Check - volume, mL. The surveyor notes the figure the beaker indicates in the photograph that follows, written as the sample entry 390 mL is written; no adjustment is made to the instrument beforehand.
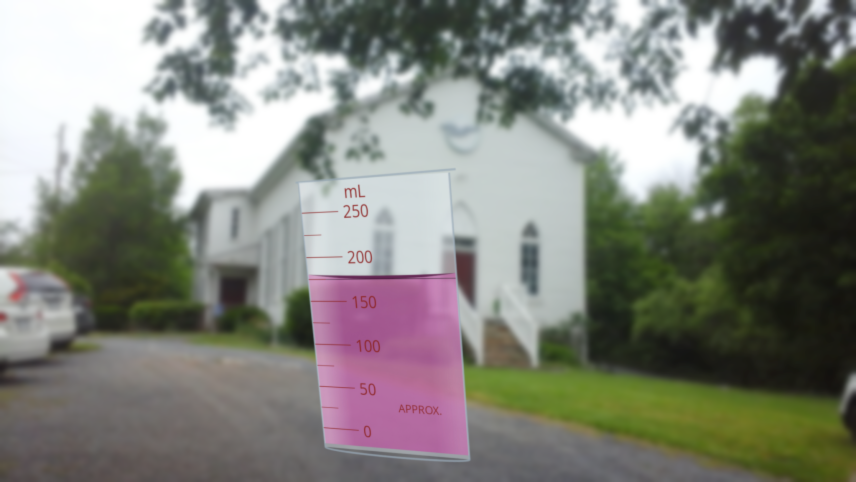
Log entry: 175 mL
